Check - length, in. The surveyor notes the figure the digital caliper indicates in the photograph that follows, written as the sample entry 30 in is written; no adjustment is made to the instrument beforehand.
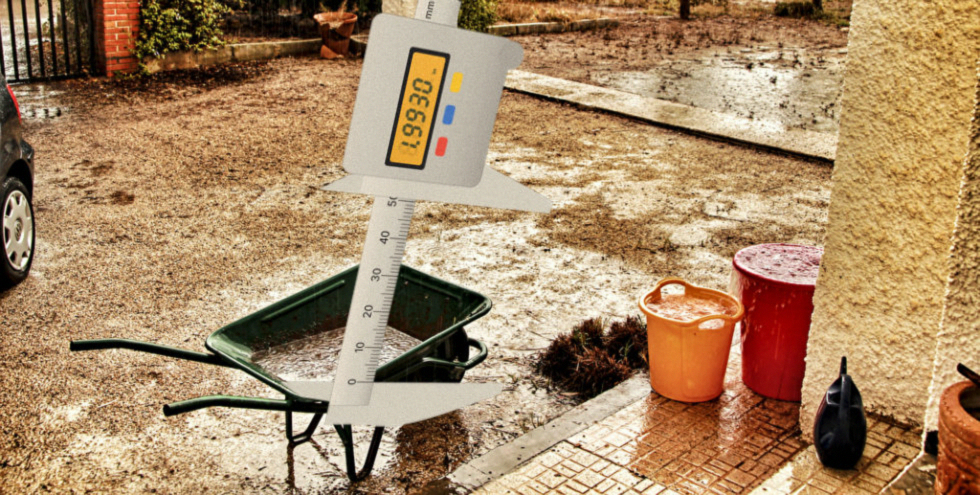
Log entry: 1.9930 in
